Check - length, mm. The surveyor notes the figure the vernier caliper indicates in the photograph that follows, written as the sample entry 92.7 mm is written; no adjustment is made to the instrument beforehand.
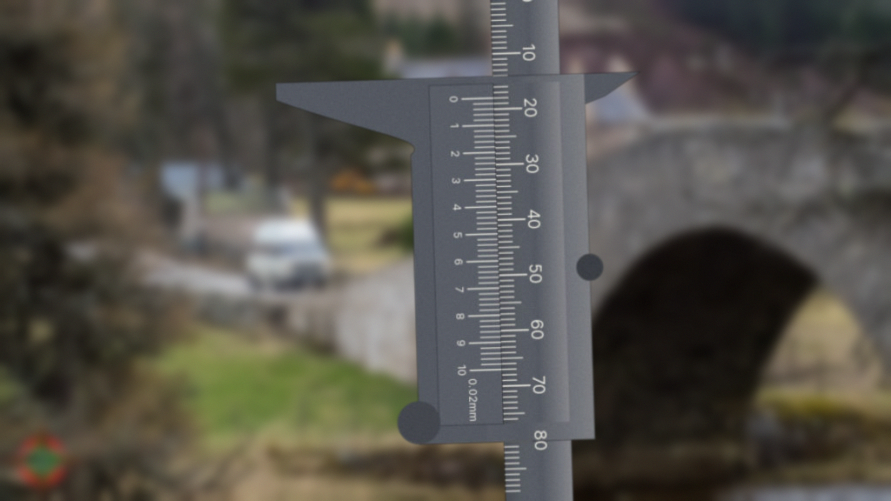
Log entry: 18.0 mm
